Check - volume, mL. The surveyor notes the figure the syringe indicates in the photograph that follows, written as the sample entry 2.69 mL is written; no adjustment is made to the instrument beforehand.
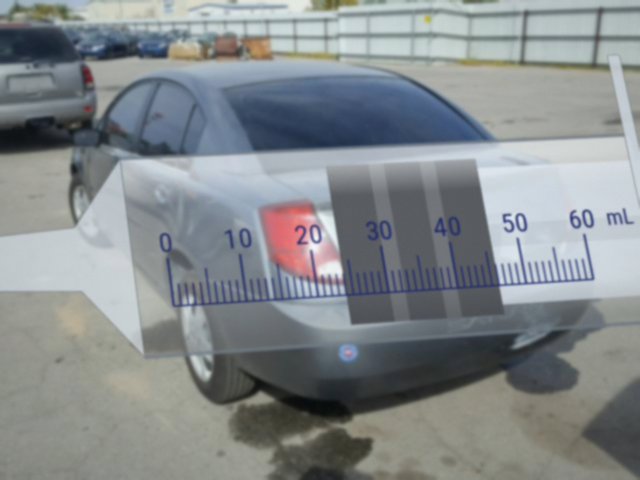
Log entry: 24 mL
